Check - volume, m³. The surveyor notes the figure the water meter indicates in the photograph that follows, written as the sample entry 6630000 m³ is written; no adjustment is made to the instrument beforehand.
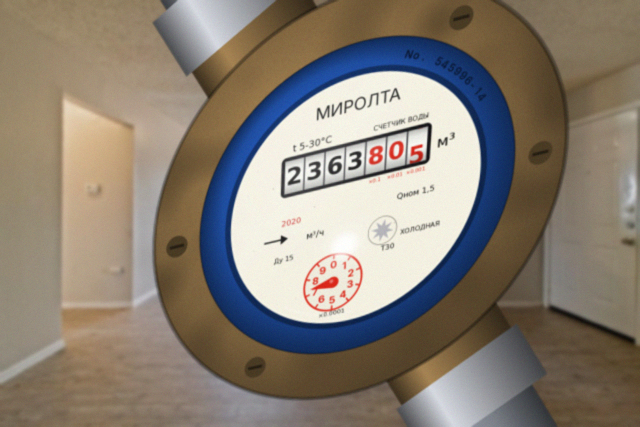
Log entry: 2363.8047 m³
